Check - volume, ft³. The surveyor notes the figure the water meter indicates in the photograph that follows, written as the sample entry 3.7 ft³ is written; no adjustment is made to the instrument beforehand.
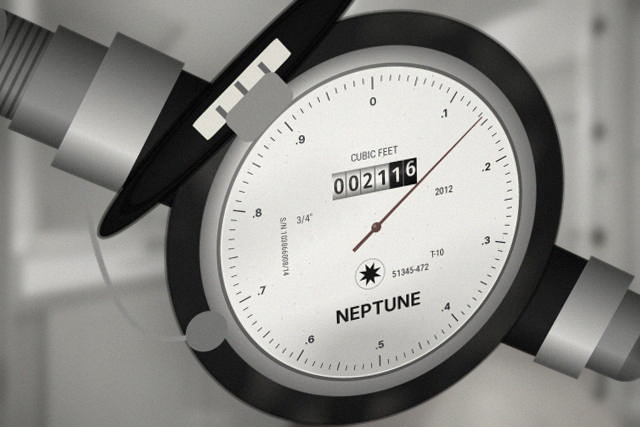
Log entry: 2116.14 ft³
